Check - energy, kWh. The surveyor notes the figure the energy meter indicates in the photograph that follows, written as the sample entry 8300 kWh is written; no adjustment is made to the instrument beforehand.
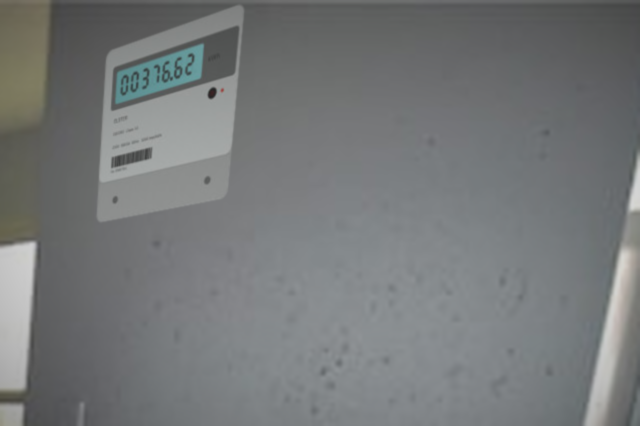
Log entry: 376.62 kWh
